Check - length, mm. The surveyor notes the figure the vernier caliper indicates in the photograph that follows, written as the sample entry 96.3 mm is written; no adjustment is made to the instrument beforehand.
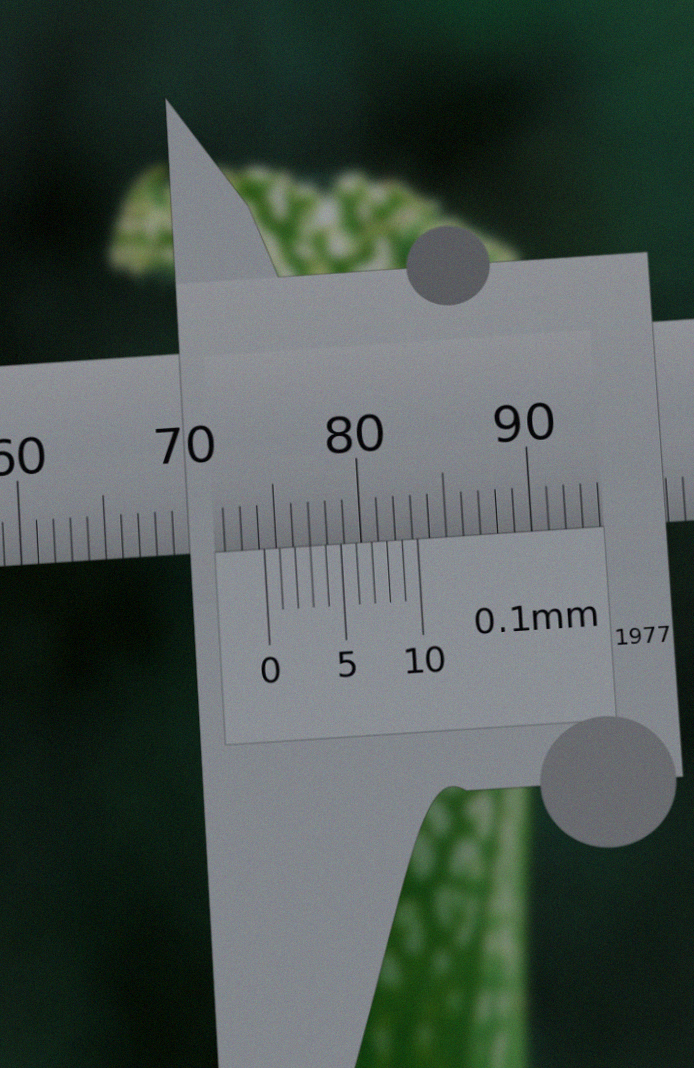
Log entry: 74.3 mm
